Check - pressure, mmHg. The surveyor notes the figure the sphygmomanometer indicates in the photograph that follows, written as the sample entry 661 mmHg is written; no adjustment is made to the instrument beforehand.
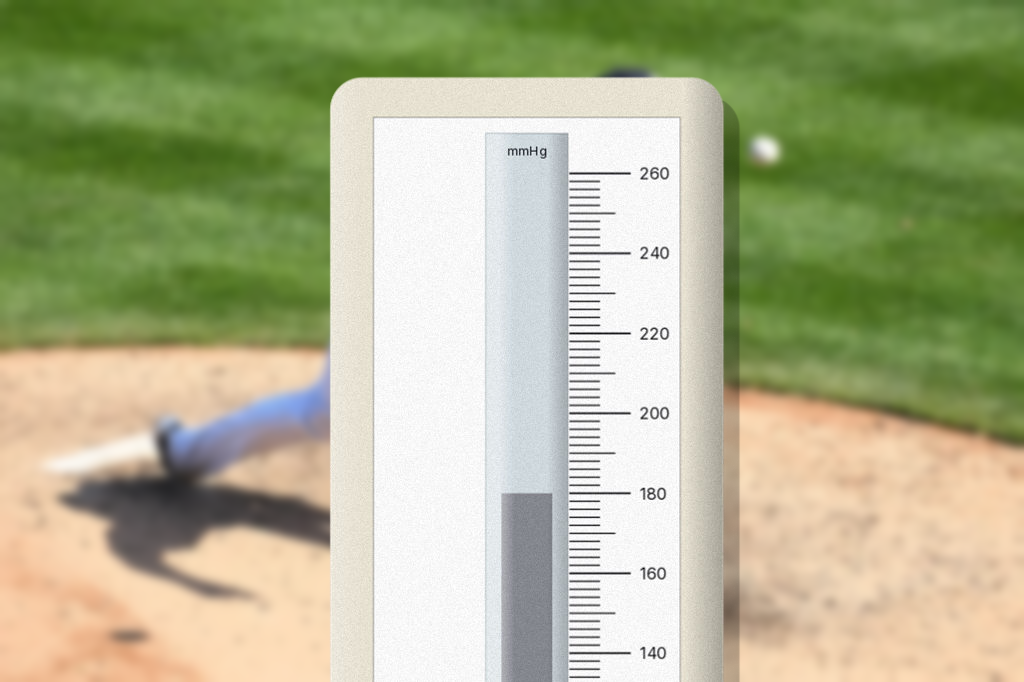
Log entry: 180 mmHg
